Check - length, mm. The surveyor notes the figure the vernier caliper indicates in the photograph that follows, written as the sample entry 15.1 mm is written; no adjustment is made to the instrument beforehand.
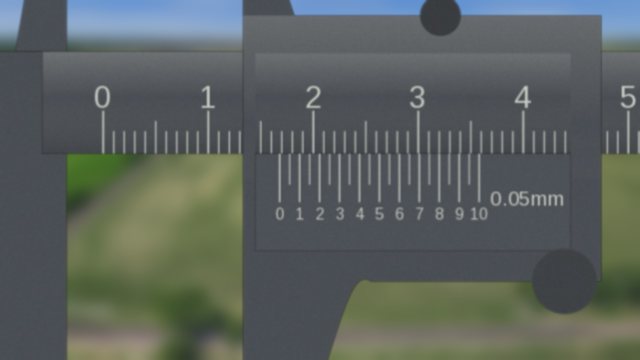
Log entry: 16.8 mm
